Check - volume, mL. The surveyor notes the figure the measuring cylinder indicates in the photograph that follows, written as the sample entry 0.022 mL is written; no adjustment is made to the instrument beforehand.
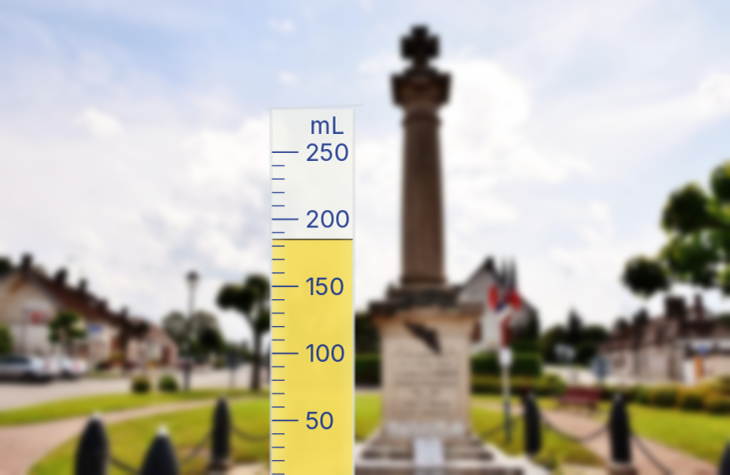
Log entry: 185 mL
